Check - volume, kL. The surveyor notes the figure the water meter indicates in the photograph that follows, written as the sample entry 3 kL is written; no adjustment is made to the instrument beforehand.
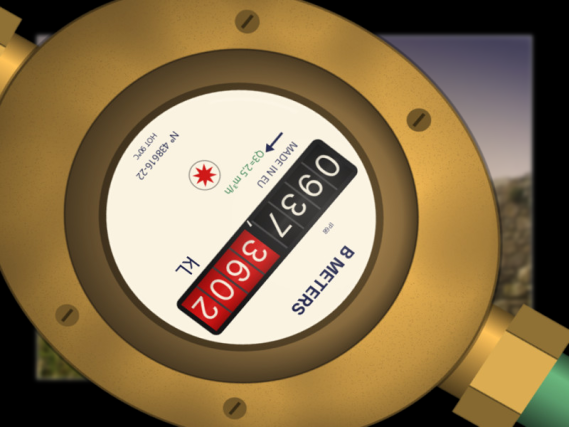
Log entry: 937.3602 kL
